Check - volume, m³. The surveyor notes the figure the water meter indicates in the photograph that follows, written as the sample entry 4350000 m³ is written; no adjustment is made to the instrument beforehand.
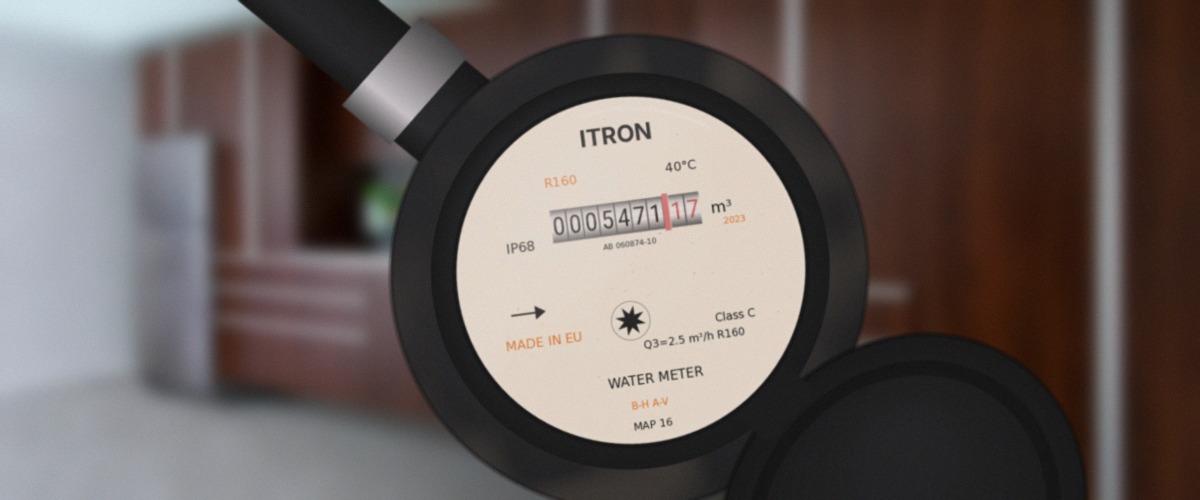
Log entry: 5471.17 m³
